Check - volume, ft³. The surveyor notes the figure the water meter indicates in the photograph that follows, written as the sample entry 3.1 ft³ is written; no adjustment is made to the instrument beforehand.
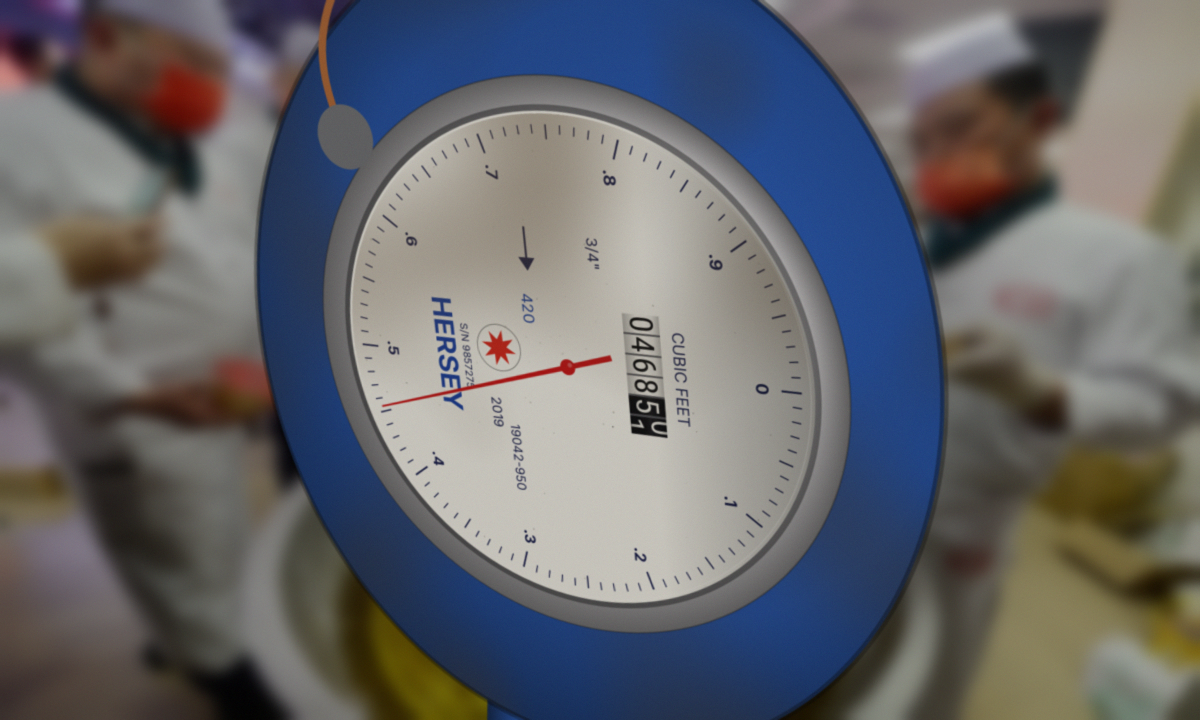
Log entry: 46850.45 ft³
